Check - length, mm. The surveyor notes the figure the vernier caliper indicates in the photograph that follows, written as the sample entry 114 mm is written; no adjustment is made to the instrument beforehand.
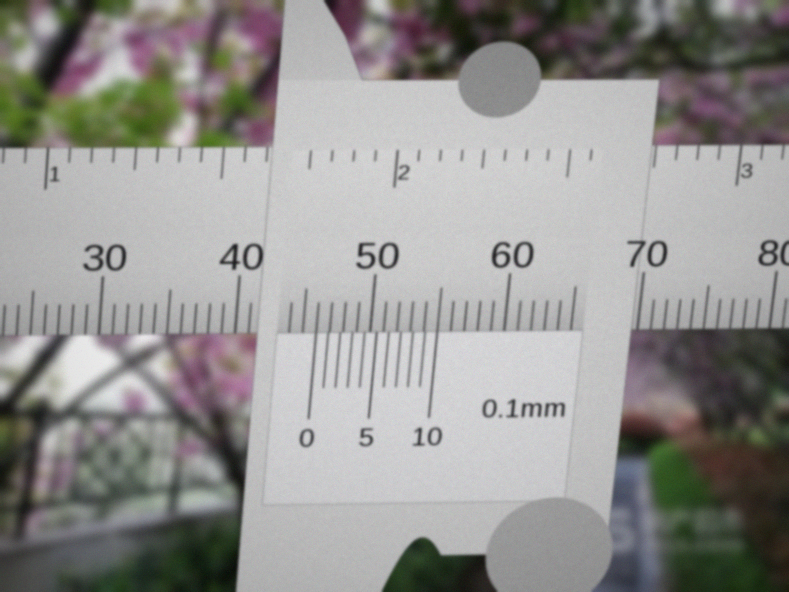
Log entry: 46.0 mm
